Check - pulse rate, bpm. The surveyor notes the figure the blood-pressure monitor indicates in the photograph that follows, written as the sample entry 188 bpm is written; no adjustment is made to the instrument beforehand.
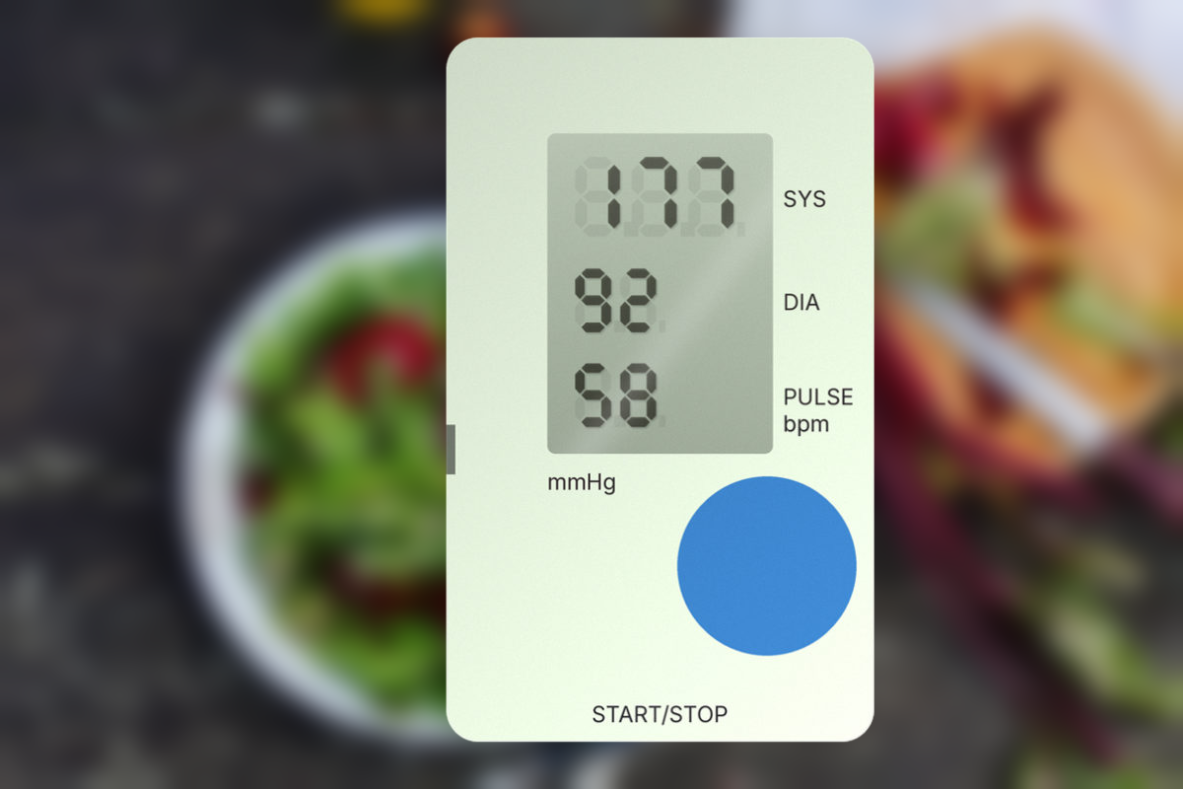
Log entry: 58 bpm
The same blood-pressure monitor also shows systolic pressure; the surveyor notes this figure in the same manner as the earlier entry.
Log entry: 177 mmHg
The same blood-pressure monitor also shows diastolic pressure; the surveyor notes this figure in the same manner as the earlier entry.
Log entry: 92 mmHg
